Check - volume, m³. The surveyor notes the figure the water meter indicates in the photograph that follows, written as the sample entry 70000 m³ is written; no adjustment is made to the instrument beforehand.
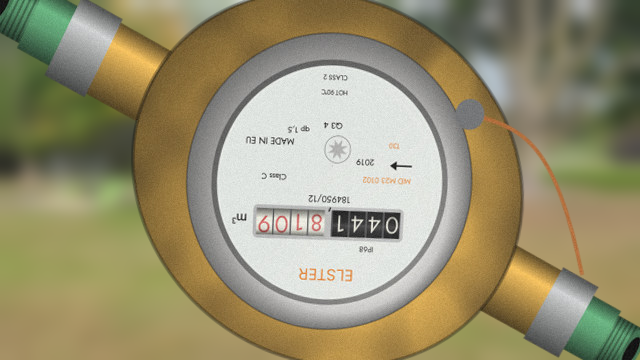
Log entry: 441.8109 m³
